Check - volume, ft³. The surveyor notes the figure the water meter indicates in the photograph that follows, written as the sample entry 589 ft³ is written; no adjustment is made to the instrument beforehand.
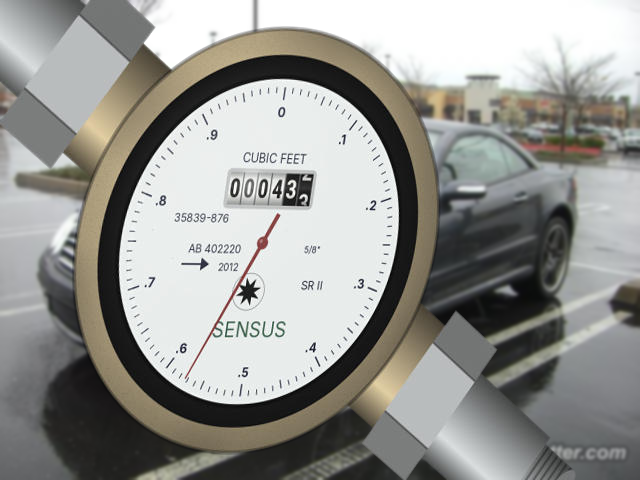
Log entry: 432.57 ft³
